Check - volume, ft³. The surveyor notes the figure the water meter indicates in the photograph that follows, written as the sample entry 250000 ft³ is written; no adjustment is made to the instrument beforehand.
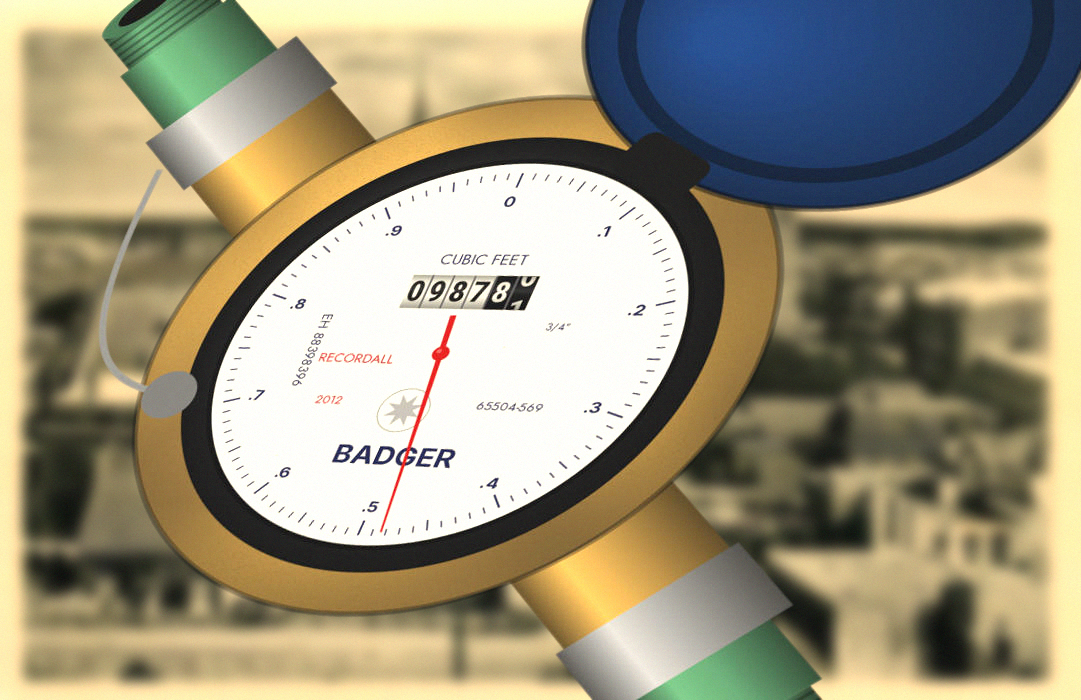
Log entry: 98780.48 ft³
